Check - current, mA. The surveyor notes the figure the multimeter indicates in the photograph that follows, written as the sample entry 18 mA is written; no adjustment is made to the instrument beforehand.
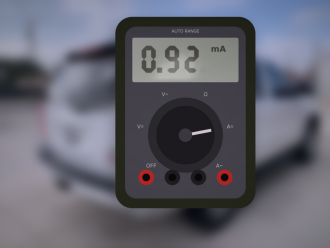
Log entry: 0.92 mA
